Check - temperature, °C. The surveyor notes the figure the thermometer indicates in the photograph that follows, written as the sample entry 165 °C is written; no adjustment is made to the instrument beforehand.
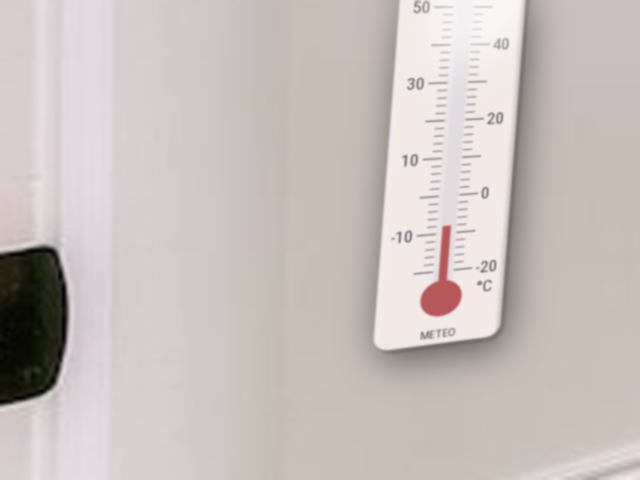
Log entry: -8 °C
